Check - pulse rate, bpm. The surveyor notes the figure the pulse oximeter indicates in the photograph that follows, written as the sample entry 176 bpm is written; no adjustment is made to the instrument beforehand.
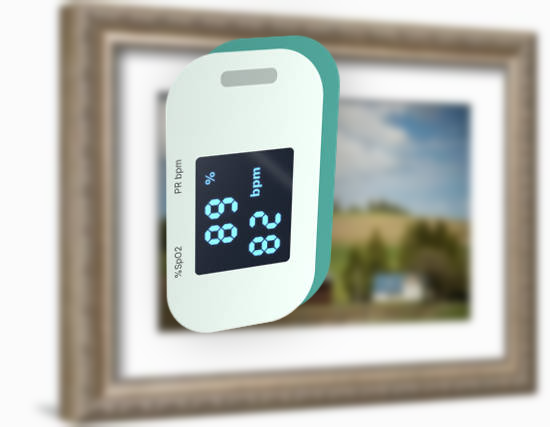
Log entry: 82 bpm
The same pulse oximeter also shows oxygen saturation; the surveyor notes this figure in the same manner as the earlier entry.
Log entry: 89 %
